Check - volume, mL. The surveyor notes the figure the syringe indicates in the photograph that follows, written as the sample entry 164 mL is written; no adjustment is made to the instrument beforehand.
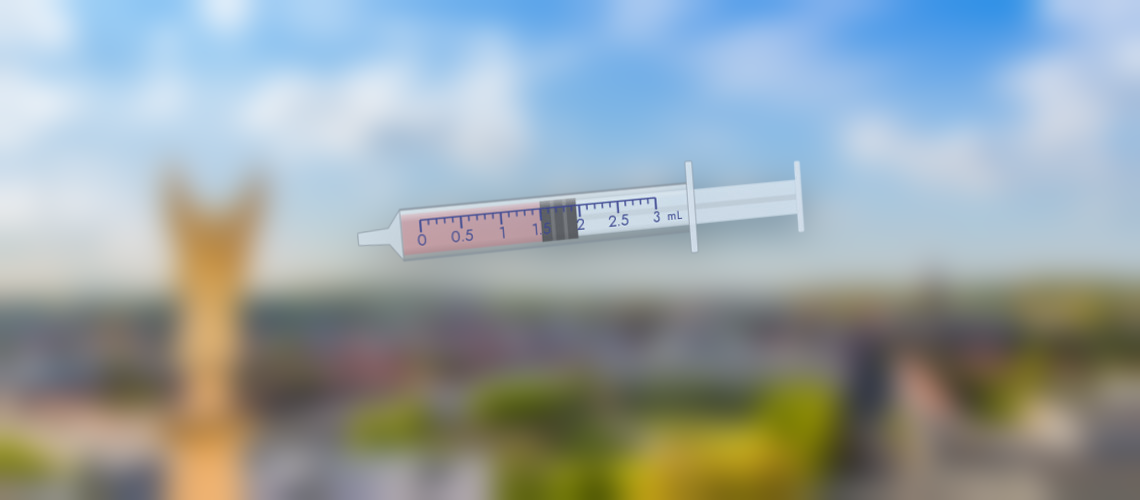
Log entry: 1.5 mL
